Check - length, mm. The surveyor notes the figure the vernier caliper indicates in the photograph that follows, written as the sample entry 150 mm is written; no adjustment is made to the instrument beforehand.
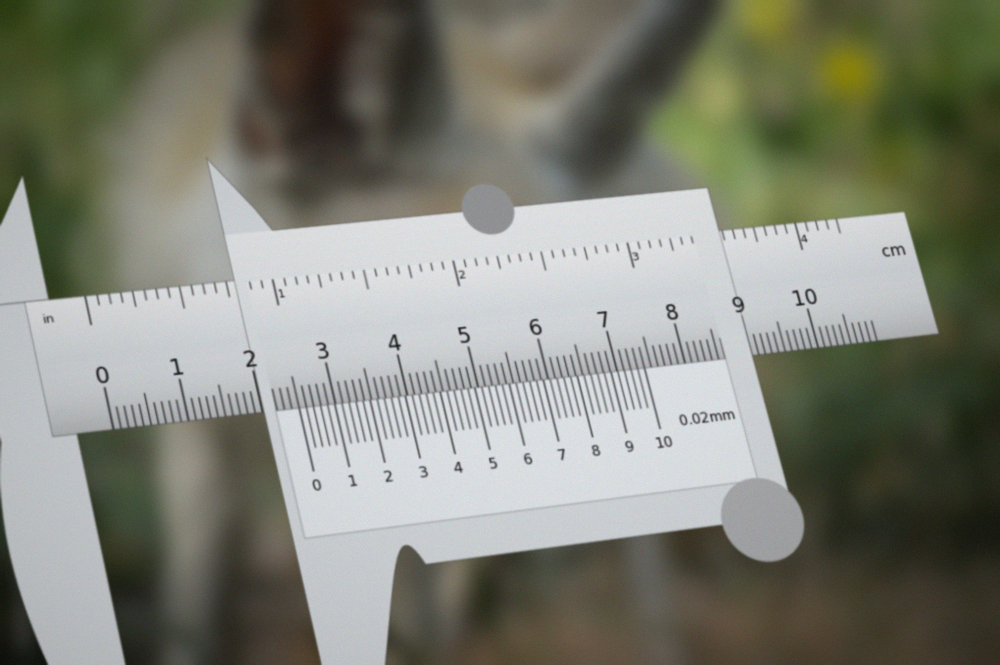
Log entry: 25.0 mm
